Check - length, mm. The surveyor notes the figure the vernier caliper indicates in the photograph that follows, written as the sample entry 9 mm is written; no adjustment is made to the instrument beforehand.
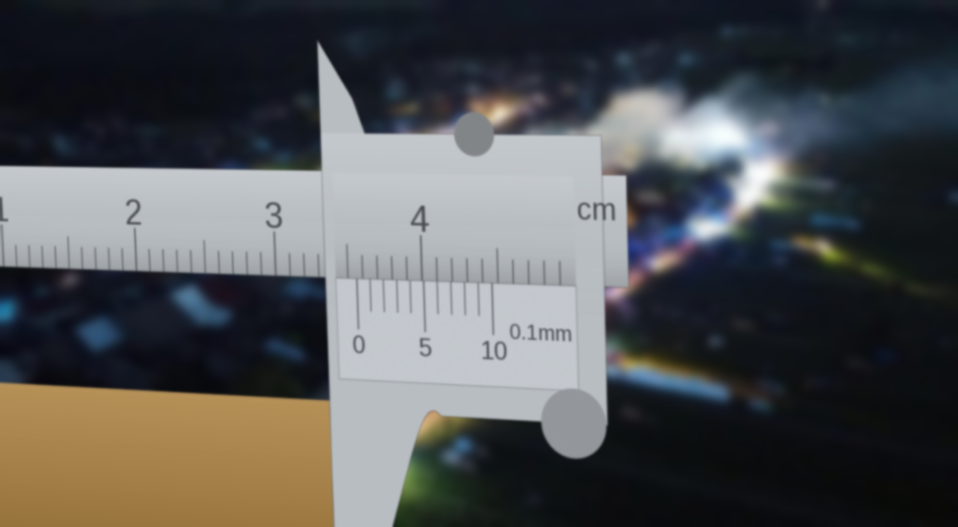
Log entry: 35.6 mm
